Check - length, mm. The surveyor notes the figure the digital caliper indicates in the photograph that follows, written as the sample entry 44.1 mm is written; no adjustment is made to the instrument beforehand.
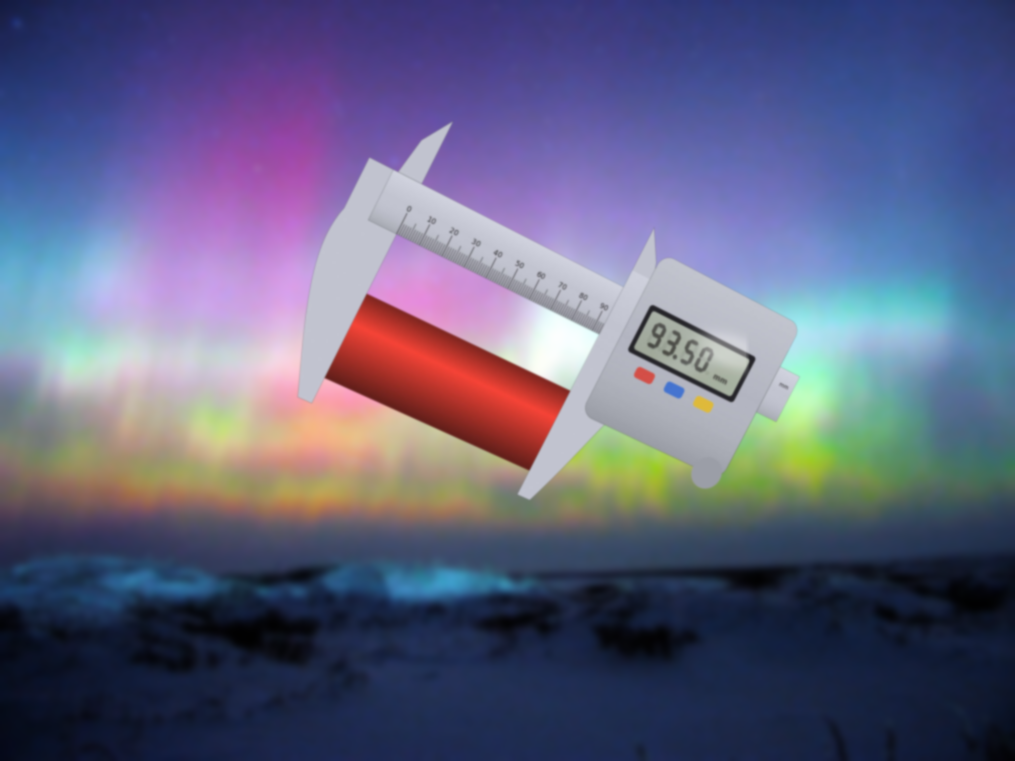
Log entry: 93.50 mm
